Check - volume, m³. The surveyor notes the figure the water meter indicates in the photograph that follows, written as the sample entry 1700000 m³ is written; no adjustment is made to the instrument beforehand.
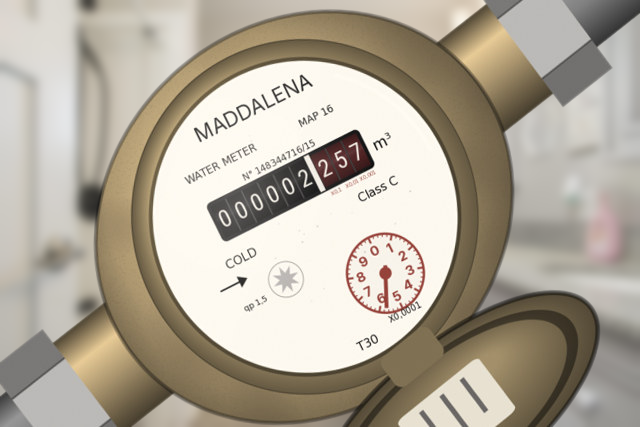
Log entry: 2.2575 m³
